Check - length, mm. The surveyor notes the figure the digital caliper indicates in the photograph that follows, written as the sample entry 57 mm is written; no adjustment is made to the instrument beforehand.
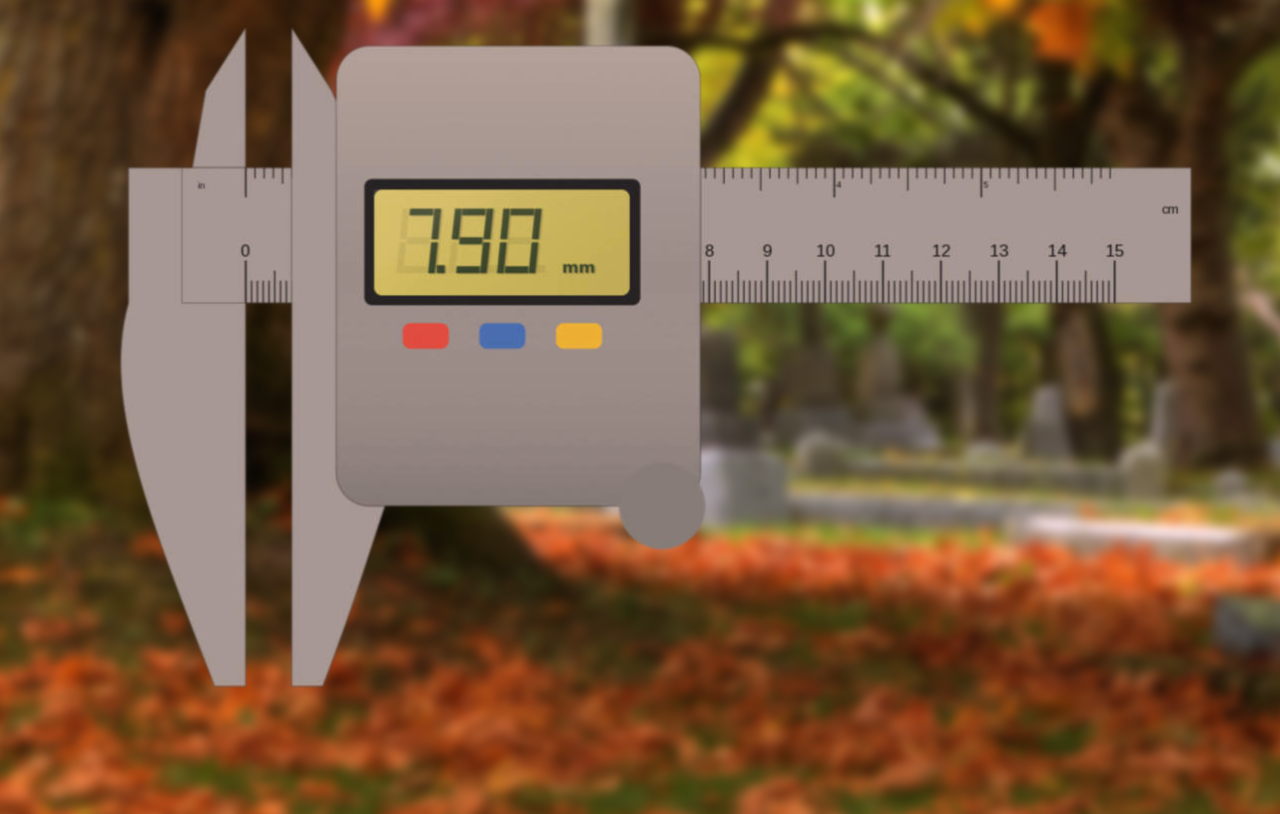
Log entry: 7.90 mm
